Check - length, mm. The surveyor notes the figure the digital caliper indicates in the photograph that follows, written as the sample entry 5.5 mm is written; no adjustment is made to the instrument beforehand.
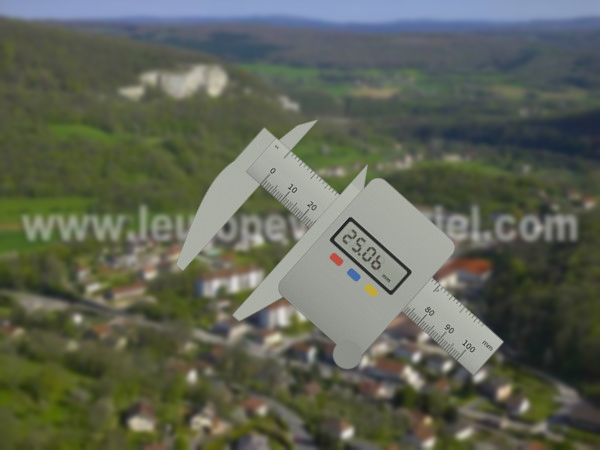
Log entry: 25.06 mm
